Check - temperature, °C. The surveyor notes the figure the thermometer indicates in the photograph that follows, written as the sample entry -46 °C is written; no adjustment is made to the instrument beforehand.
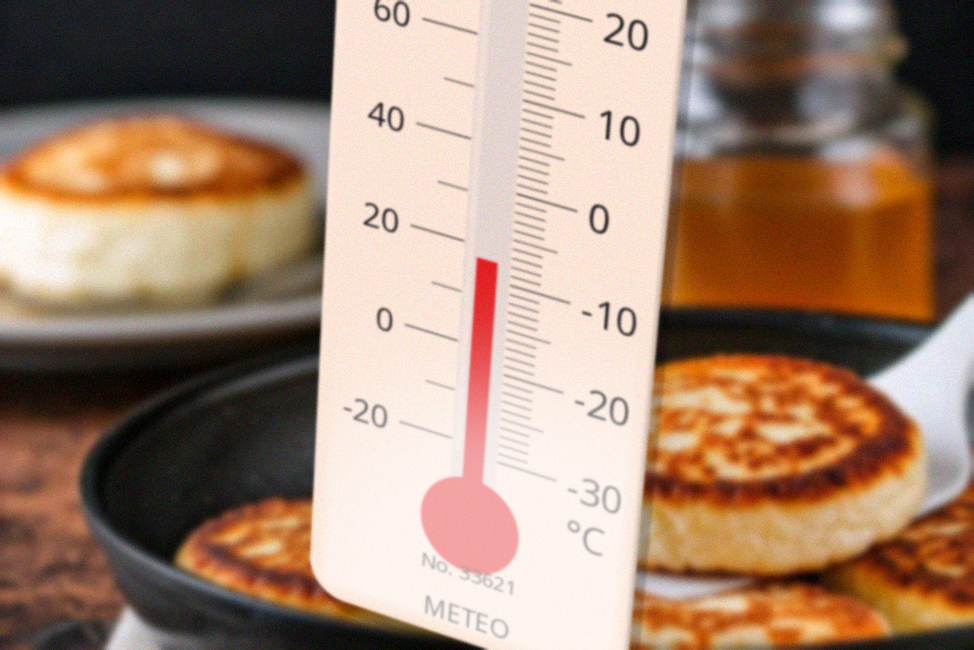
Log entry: -8 °C
